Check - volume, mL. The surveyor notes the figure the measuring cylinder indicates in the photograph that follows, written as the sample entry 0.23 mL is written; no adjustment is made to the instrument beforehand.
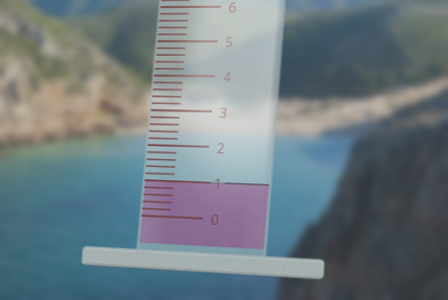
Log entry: 1 mL
